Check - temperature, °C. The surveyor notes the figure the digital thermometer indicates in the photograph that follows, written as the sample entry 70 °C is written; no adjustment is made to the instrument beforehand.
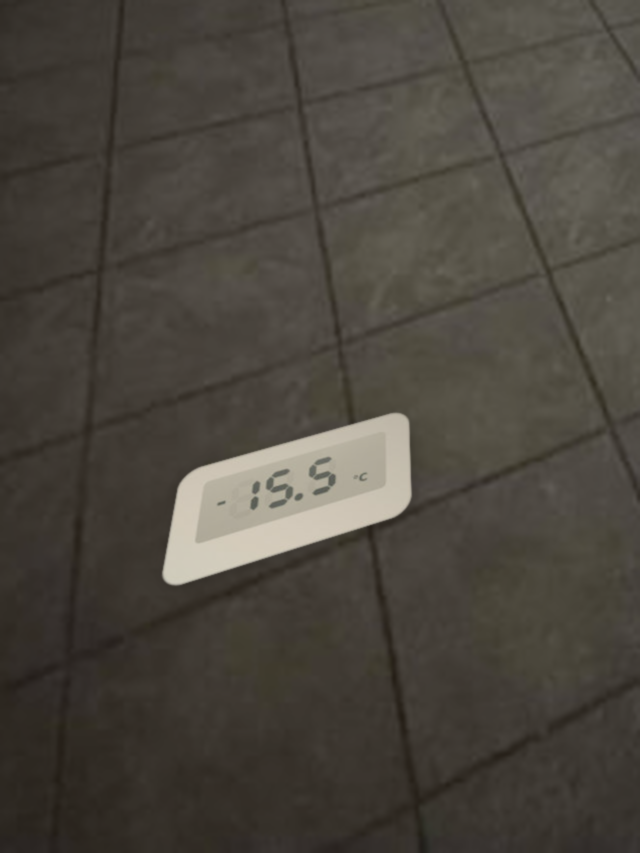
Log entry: -15.5 °C
